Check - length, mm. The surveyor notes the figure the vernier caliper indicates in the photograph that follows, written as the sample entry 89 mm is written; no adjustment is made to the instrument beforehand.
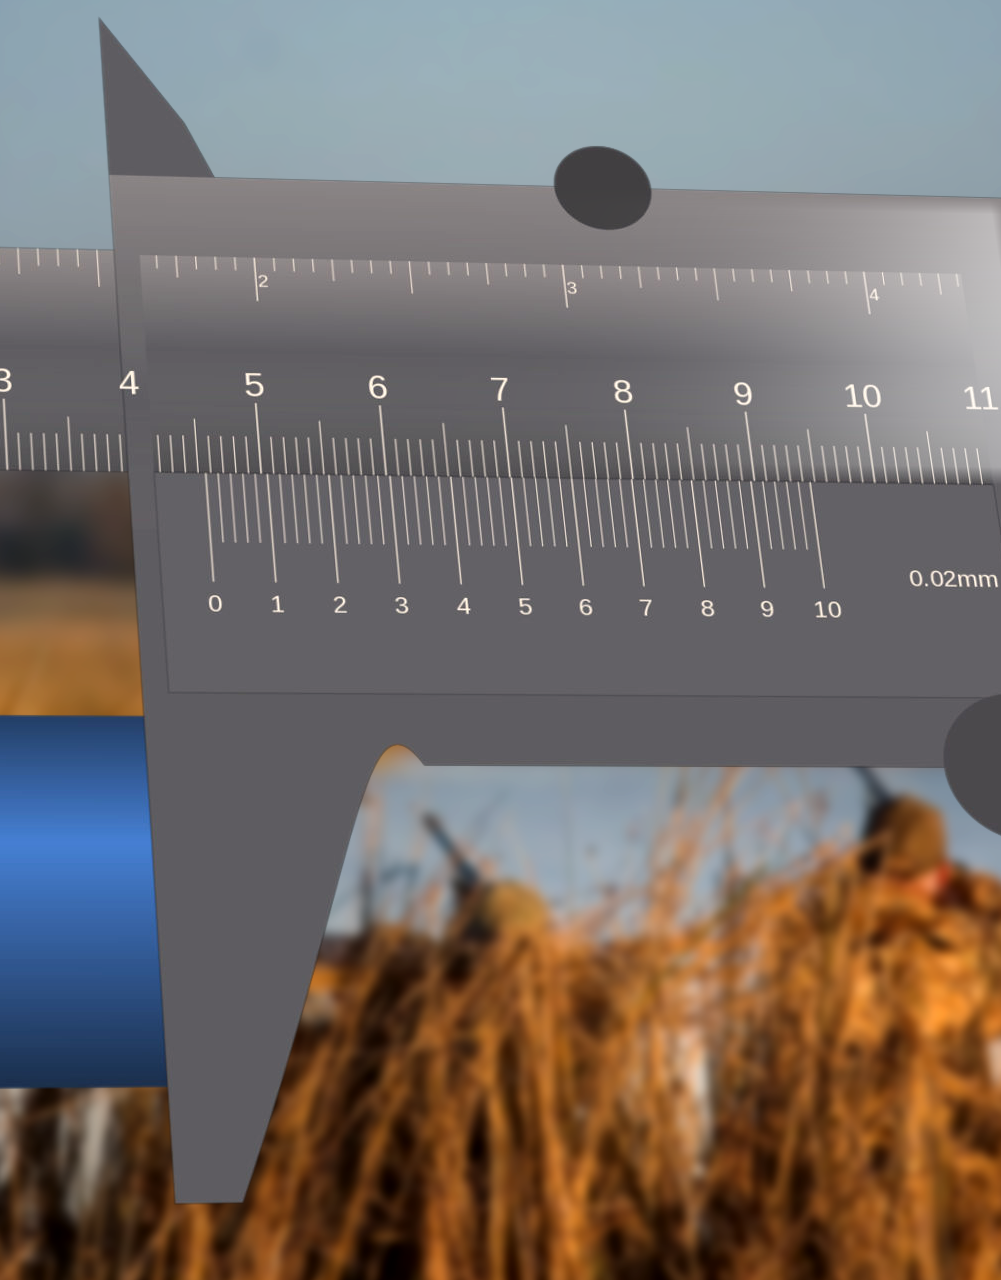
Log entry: 45.6 mm
